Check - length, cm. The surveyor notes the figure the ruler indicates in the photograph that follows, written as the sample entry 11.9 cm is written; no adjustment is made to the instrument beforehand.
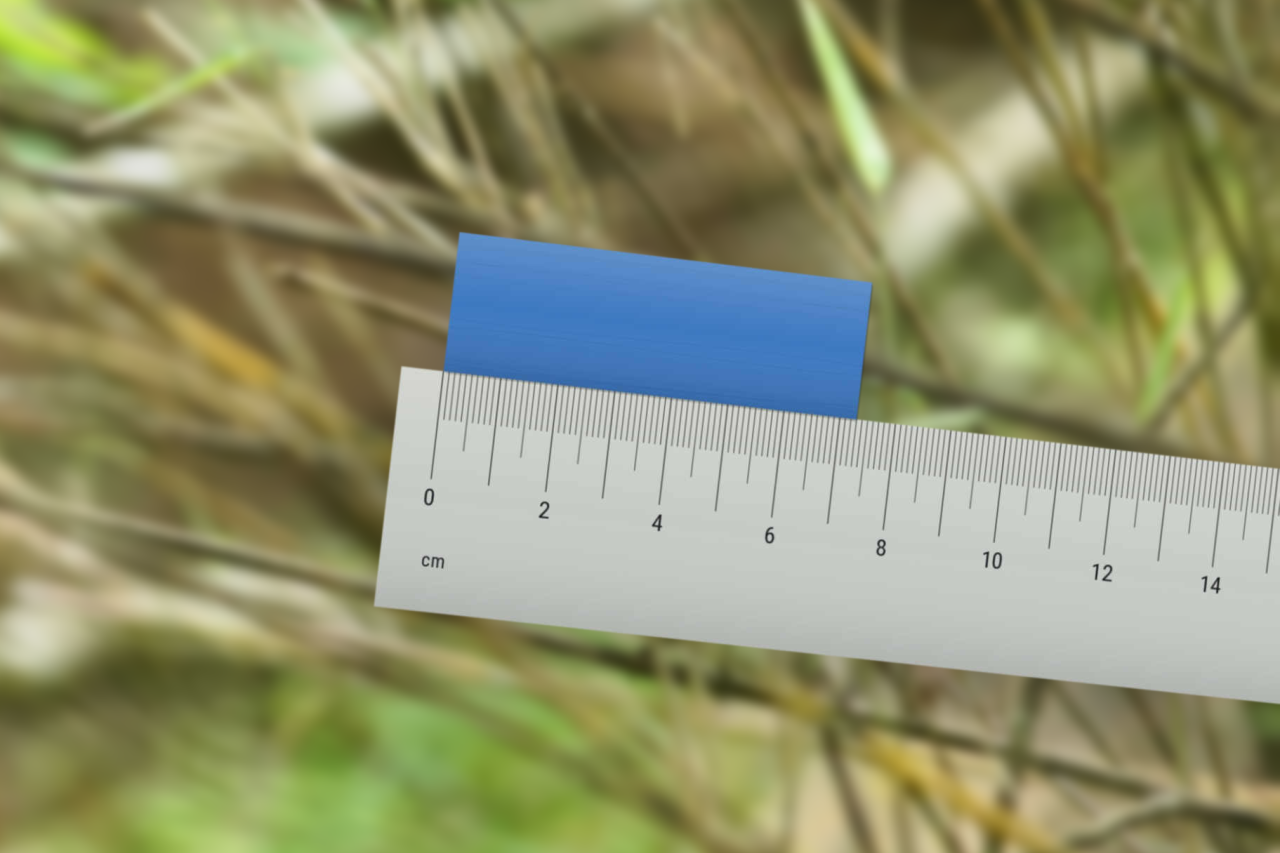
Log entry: 7.3 cm
